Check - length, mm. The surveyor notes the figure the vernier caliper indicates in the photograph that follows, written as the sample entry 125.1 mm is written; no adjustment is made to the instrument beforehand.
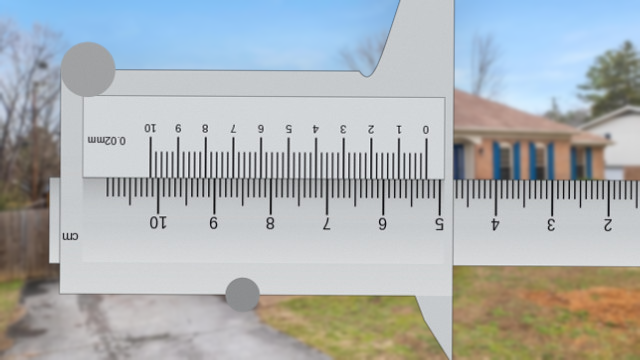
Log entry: 52.4 mm
